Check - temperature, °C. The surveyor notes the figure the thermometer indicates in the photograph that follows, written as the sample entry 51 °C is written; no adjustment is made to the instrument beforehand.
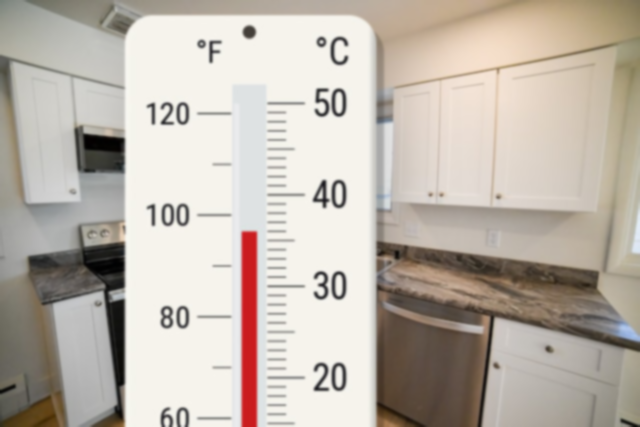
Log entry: 36 °C
